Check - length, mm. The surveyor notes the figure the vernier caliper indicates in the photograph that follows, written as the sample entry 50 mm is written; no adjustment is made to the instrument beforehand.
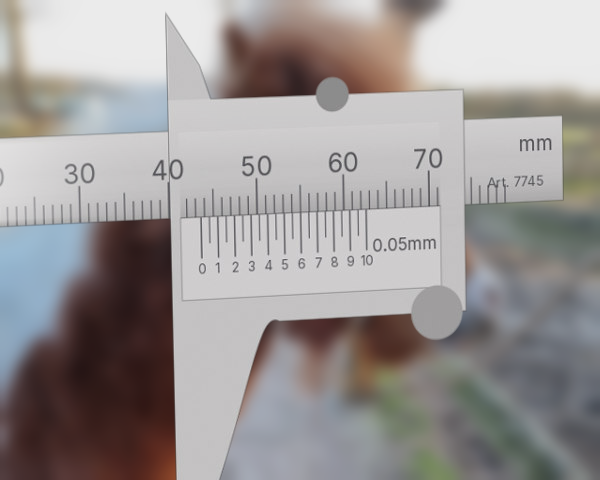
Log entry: 43.6 mm
